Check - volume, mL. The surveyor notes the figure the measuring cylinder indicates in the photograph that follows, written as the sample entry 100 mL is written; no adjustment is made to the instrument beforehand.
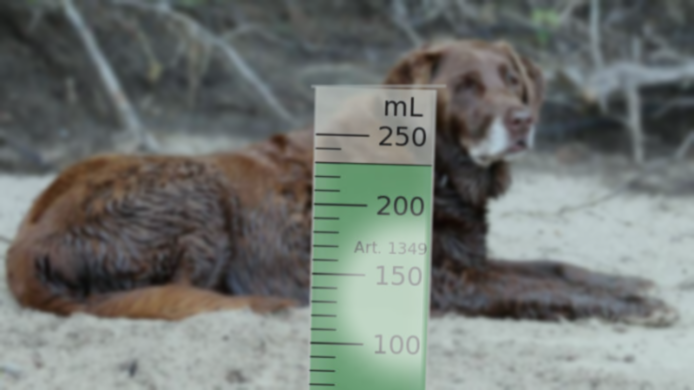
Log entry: 230 mL
